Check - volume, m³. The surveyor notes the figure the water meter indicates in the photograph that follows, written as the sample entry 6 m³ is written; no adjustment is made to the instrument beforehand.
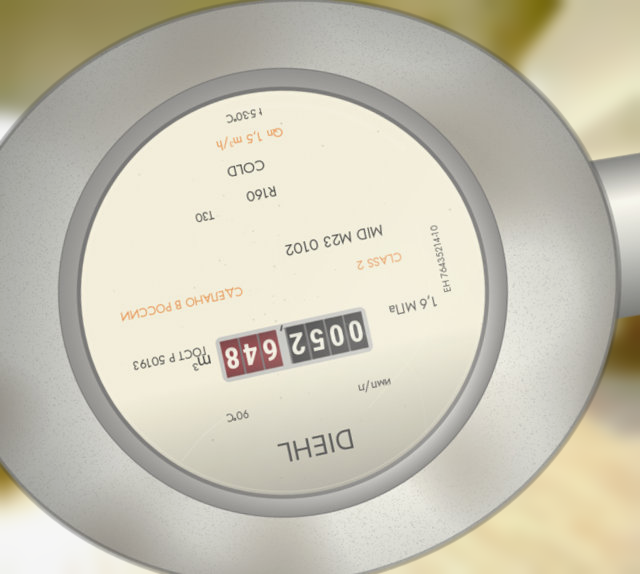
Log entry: 52.648 m³
